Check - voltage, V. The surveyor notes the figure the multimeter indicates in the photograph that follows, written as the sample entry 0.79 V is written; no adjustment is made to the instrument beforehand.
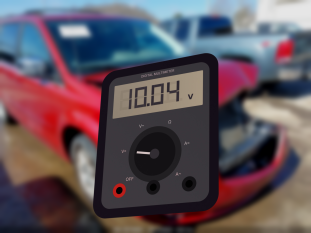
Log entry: 10.04 V
